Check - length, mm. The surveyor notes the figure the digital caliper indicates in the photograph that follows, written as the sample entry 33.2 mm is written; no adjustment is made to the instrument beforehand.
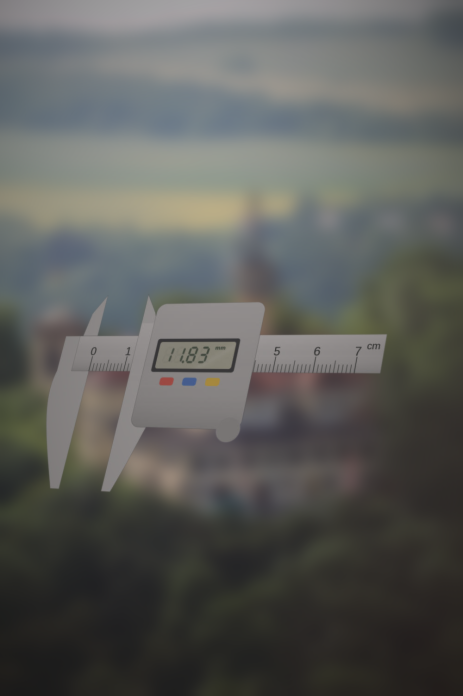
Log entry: 11.83 mm
